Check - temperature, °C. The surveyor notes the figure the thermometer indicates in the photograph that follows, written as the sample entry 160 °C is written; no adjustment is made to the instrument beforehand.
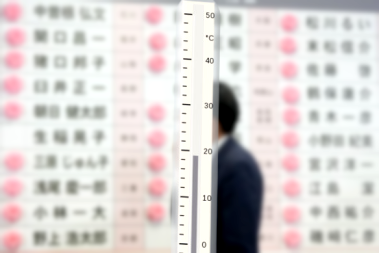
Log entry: 19 °C
